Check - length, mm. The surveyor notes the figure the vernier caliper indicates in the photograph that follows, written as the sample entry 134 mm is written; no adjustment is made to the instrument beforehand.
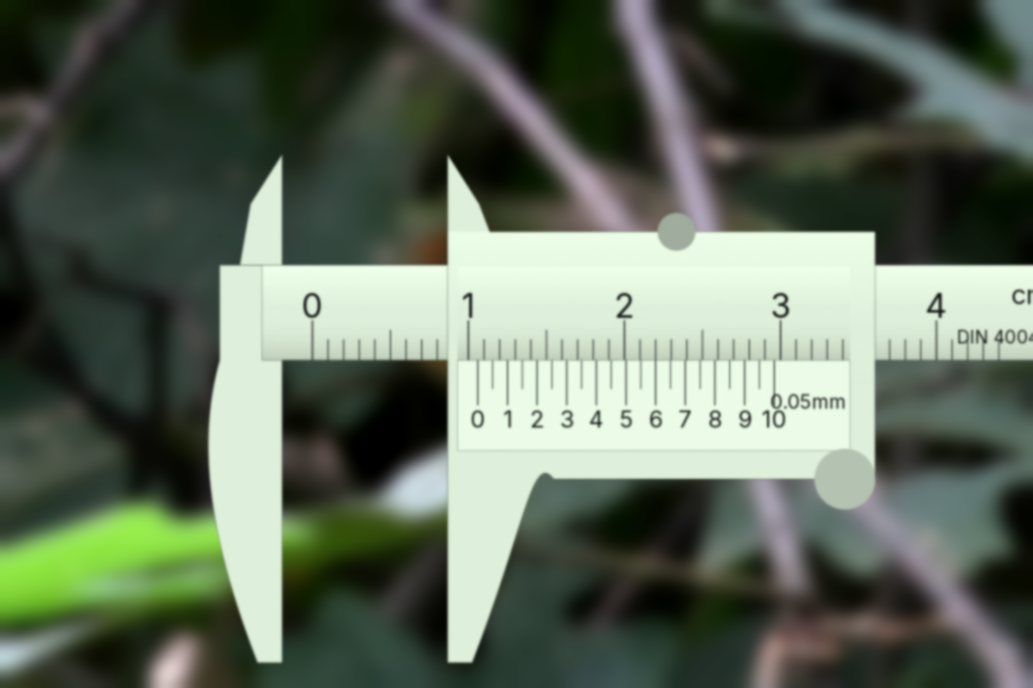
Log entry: 10.6 mm
